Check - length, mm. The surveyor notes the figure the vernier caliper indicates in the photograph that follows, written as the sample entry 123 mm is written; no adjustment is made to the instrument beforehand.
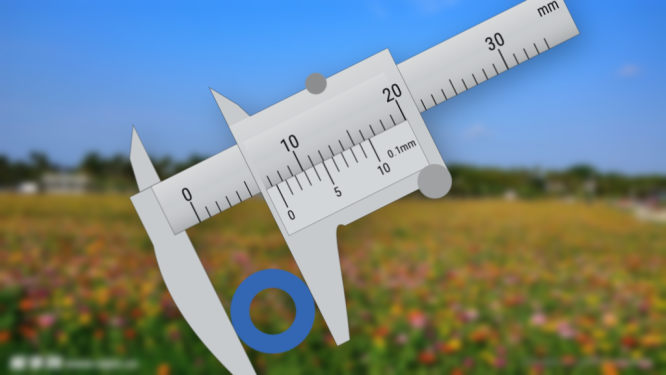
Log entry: 7.4 mm
